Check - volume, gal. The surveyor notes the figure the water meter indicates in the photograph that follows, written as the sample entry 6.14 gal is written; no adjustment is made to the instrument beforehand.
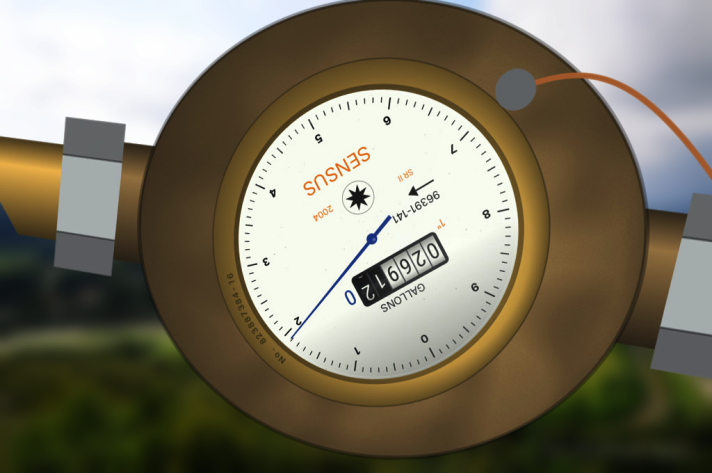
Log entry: 269121.9 gal
